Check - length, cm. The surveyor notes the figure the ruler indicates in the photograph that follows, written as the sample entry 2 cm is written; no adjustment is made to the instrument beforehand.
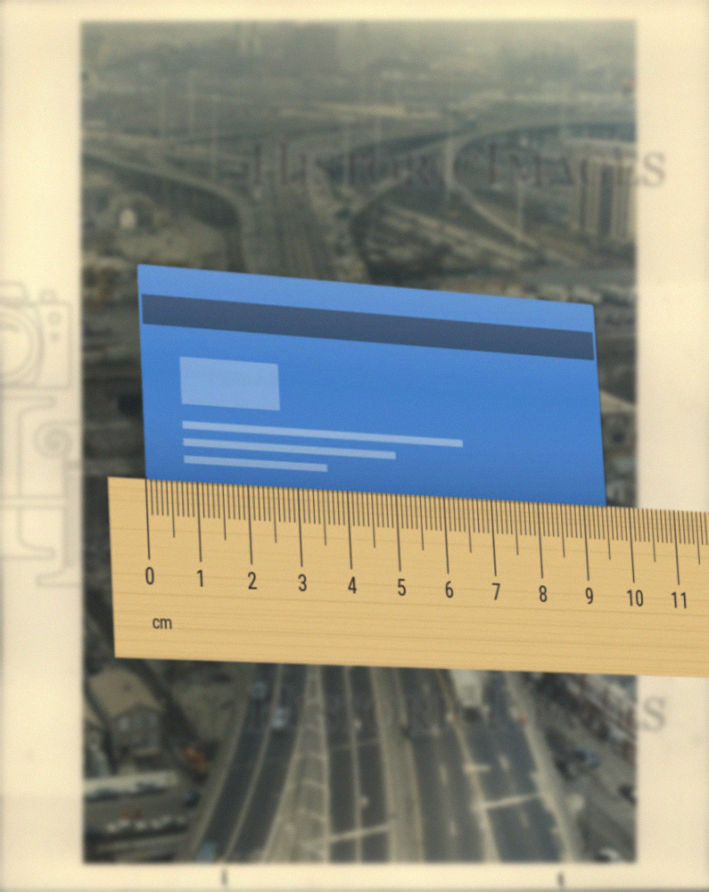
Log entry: 9.5 cm
